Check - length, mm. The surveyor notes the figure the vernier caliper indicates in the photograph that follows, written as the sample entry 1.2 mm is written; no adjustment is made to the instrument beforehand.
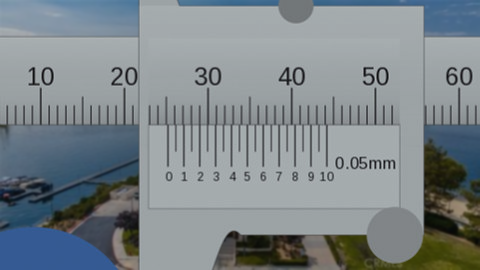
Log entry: 25.2 mm
